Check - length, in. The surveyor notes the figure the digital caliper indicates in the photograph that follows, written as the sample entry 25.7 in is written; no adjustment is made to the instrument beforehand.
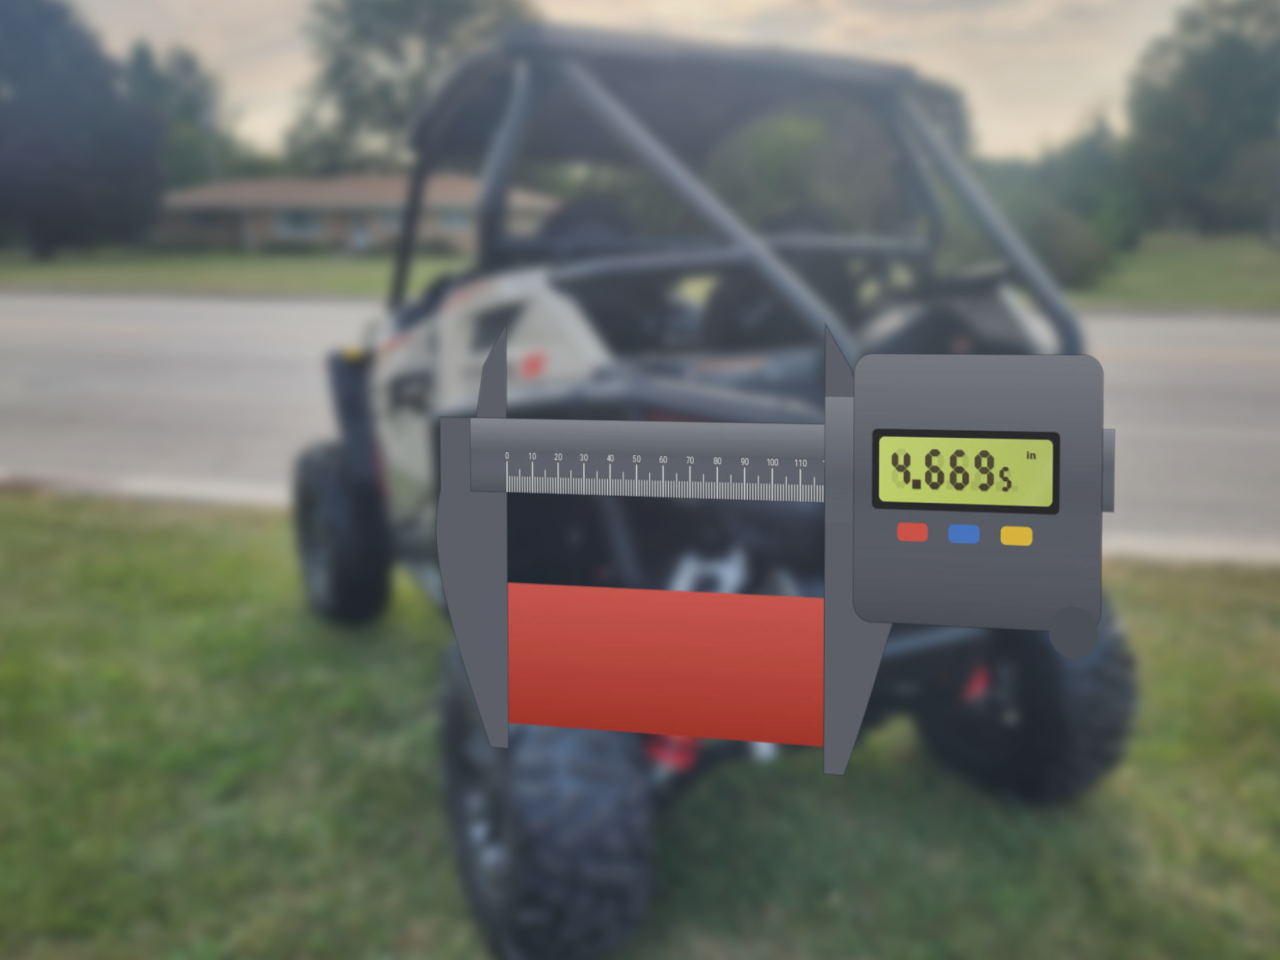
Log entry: 4.6695 in
